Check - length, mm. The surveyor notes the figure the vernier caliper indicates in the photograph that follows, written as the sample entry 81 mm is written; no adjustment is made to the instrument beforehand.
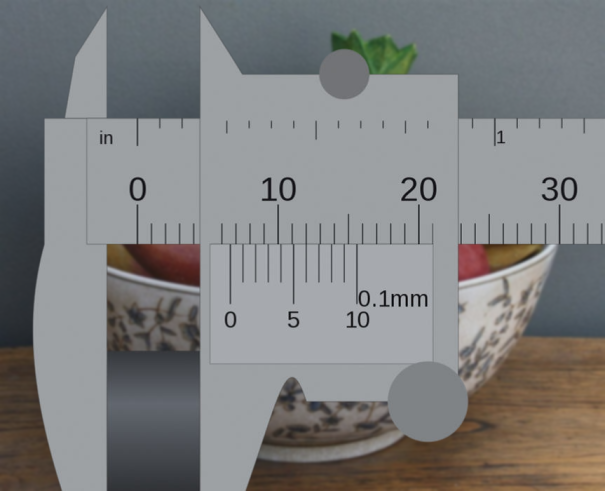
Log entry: 6.6 mm
